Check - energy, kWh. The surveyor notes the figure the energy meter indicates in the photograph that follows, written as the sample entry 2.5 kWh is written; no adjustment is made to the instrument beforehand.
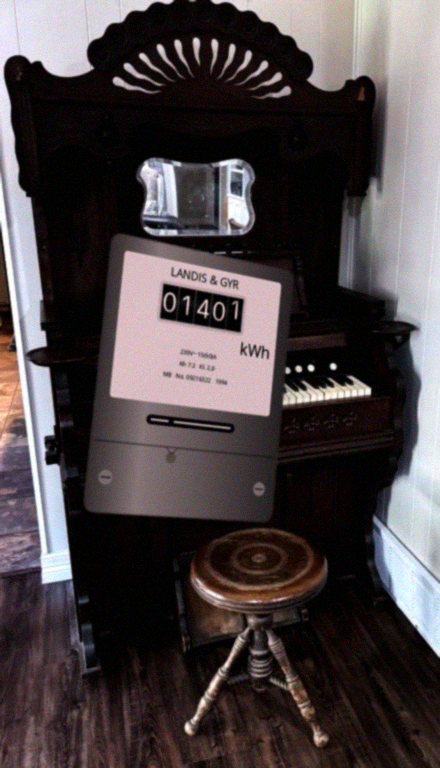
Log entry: 1401 kWh
